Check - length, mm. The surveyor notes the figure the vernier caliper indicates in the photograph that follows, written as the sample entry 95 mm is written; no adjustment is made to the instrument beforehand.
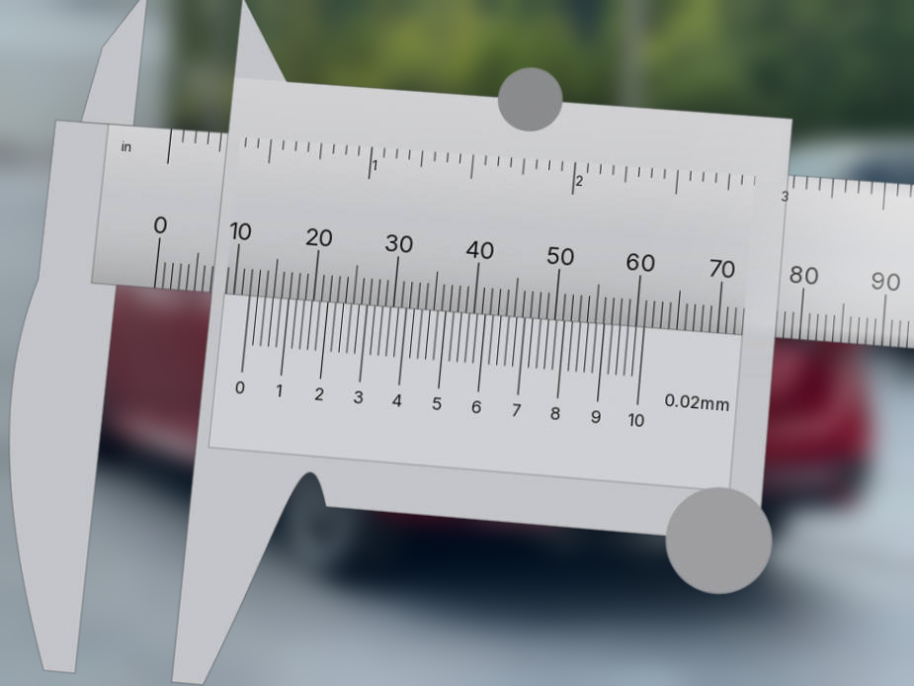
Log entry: 12.0 mm
